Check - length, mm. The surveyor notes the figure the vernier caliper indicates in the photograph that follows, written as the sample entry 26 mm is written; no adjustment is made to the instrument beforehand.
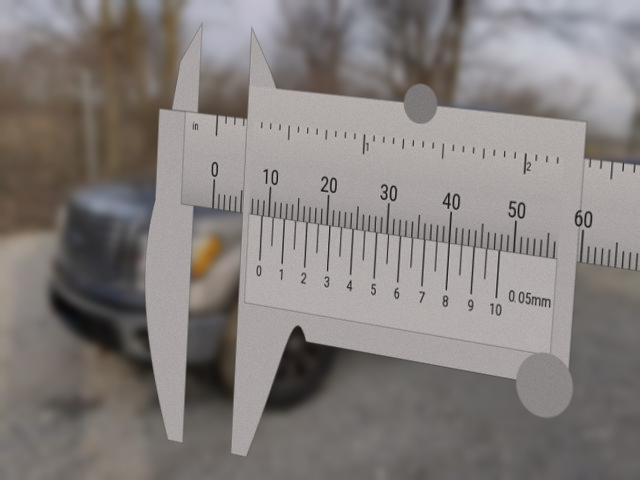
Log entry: 8.8 mm
